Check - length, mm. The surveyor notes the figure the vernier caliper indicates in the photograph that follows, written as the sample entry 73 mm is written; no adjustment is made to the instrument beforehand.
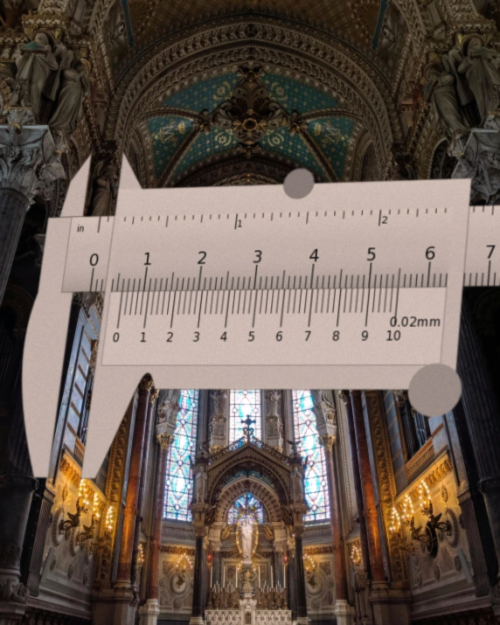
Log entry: 6.0 mm
